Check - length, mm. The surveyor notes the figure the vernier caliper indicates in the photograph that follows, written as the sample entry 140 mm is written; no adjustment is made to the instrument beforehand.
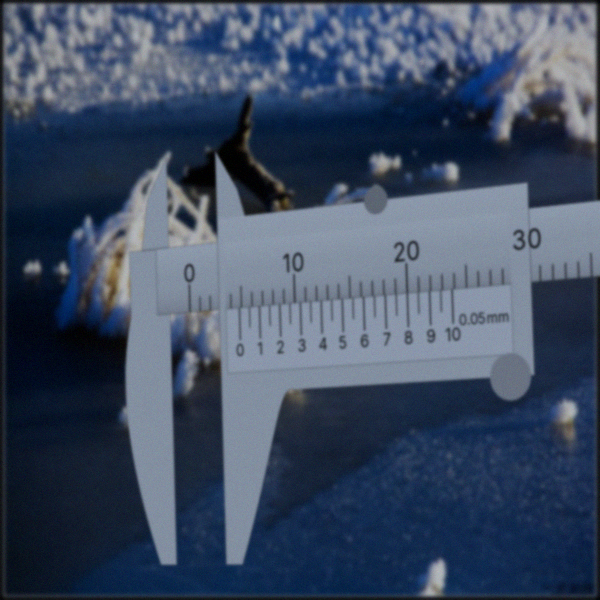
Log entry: 4.8 mm
